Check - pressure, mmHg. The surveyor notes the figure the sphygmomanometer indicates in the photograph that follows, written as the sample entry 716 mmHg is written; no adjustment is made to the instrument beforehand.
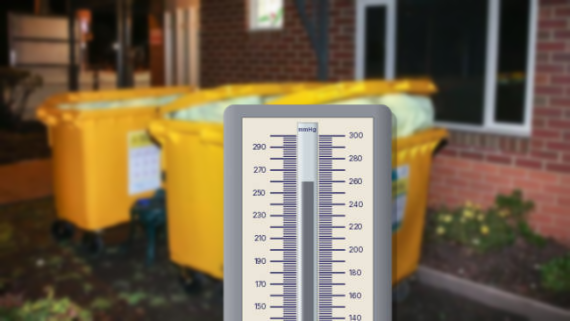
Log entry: 260 mmHg
